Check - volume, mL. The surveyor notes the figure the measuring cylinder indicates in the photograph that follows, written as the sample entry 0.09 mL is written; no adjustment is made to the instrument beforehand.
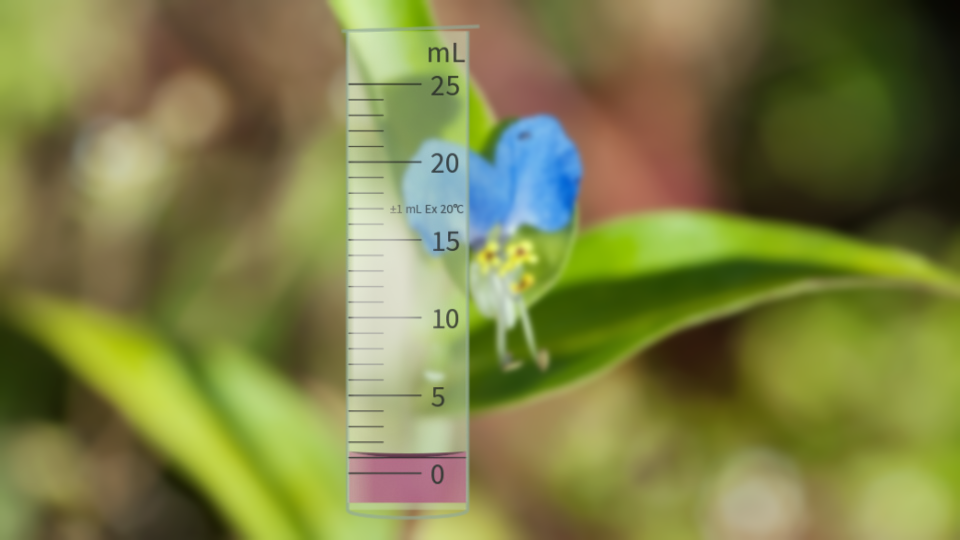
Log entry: 1 mL
